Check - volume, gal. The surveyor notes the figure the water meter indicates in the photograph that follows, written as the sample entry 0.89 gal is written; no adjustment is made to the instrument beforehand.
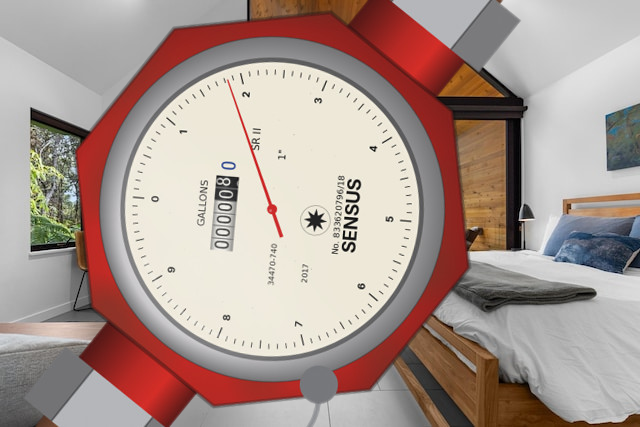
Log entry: 81.8 gal
